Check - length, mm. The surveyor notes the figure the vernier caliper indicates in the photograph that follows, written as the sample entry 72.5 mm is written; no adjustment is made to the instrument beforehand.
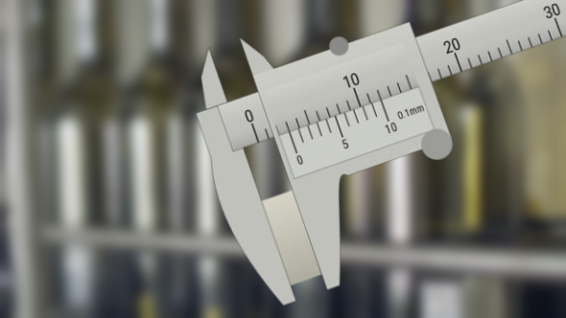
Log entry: 3.0 mm
